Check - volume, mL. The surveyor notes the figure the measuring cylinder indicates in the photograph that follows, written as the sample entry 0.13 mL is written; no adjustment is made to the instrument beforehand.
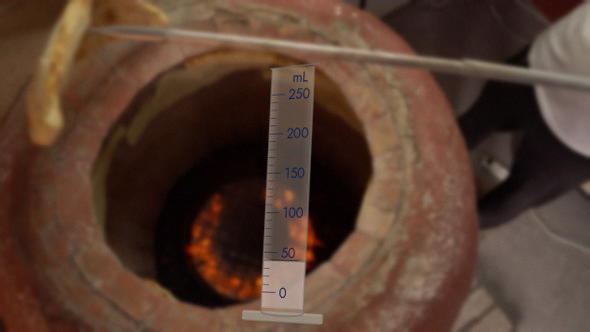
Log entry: 40 mL
